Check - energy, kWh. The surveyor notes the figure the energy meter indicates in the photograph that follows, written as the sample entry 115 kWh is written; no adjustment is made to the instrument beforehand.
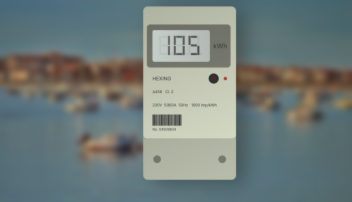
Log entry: 105 kWh
